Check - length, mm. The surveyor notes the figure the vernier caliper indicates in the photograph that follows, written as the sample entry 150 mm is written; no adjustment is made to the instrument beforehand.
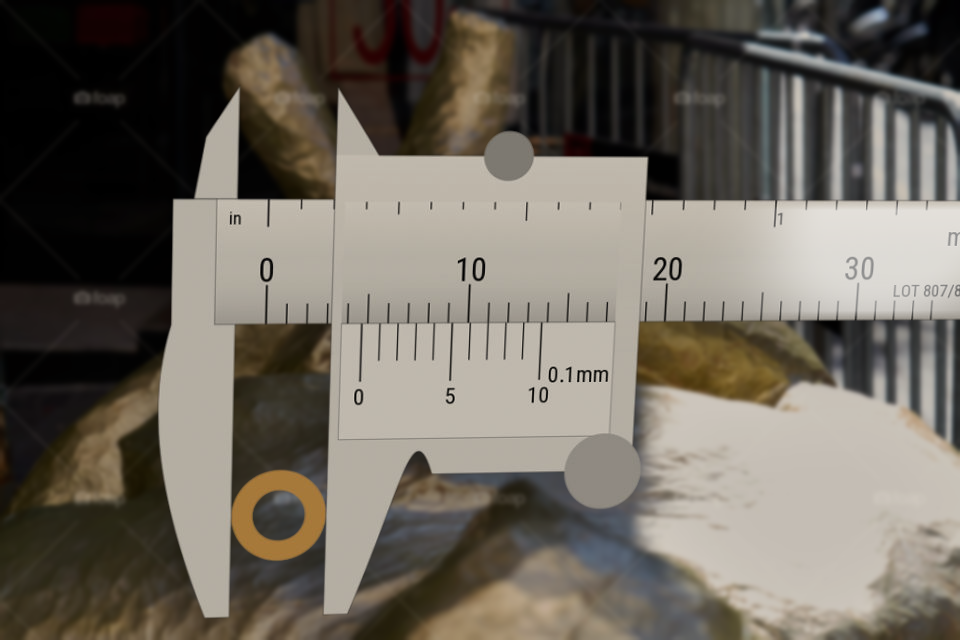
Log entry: 4.7 mm
